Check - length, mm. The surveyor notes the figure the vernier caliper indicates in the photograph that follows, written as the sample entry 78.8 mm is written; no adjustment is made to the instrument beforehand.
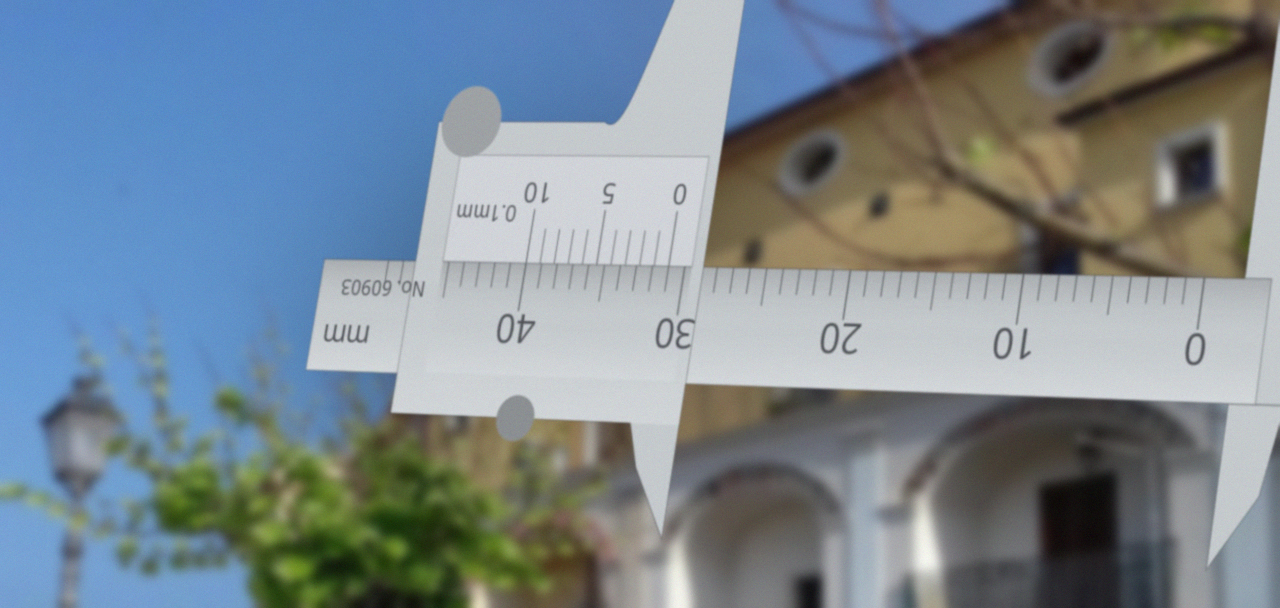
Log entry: 31.0 mm
